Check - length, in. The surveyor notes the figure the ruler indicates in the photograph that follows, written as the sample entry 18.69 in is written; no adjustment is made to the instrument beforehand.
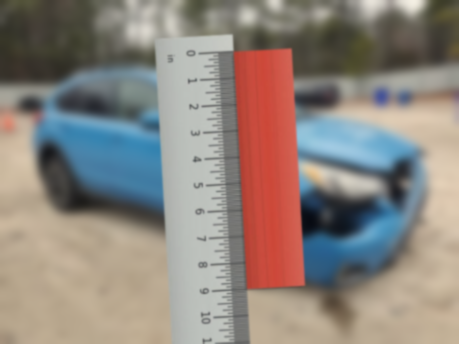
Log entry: 9 in
